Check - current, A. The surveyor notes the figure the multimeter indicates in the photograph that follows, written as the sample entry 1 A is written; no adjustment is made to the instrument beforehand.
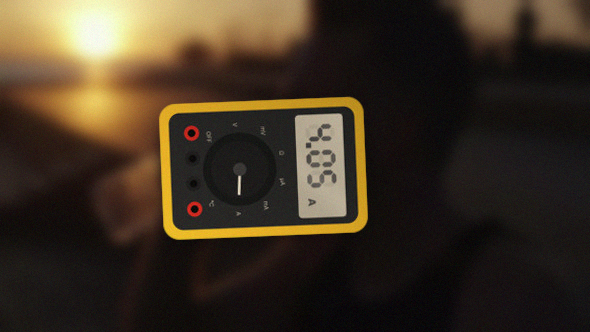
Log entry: 4.05 A
